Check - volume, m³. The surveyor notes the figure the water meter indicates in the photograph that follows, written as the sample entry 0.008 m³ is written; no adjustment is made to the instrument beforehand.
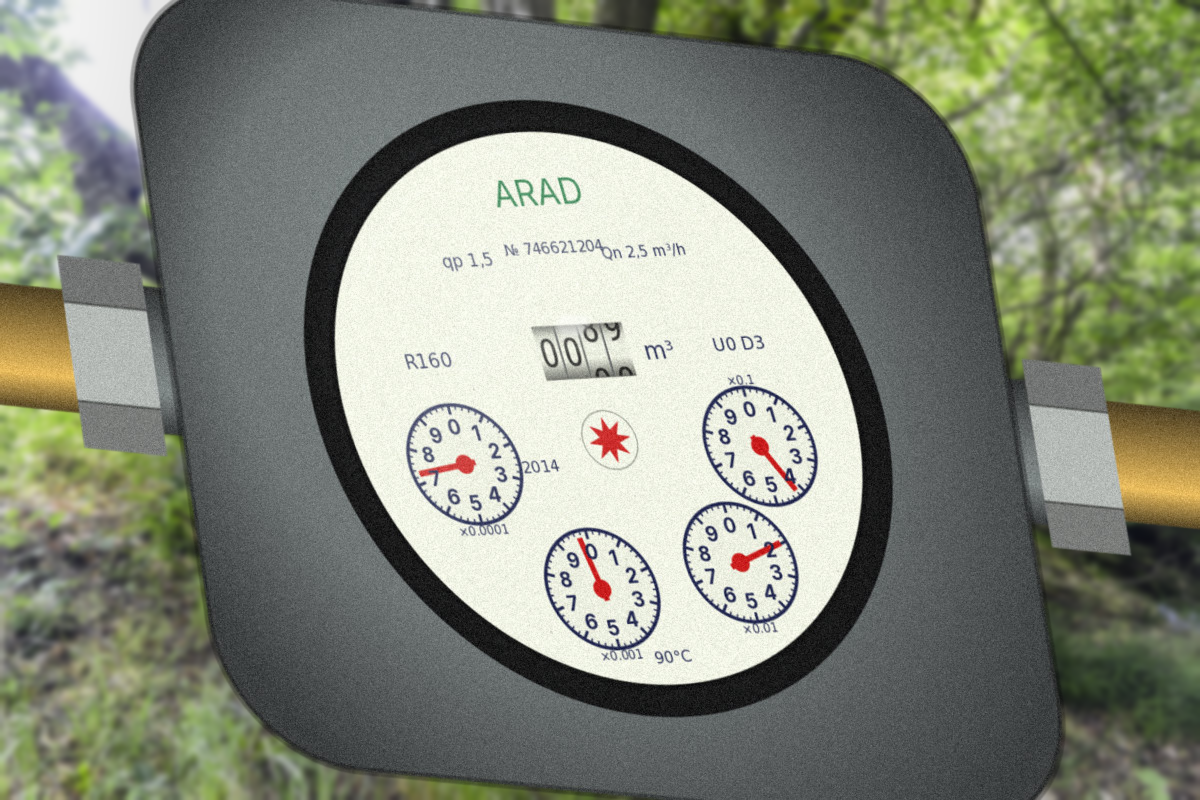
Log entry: 89.4197 m³
